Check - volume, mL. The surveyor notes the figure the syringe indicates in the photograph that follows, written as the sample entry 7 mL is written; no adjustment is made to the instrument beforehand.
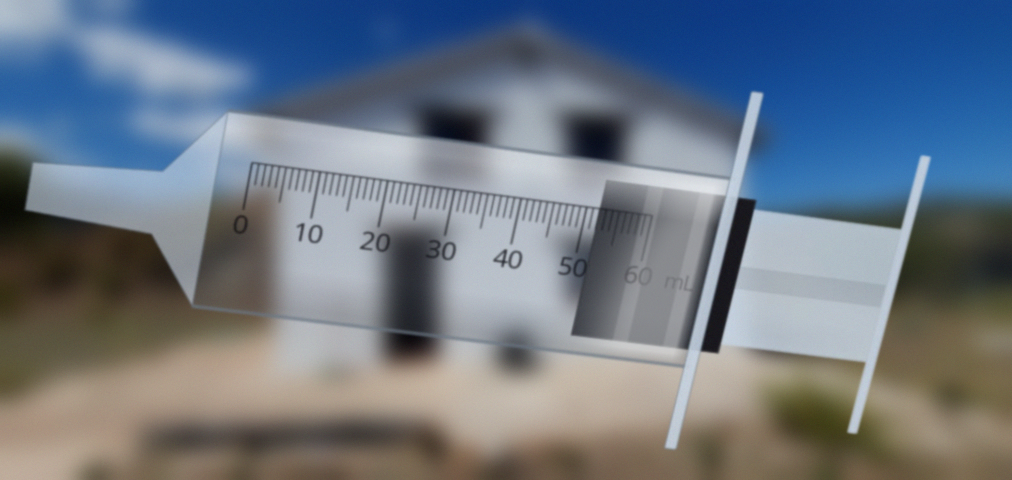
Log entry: 52 mL
